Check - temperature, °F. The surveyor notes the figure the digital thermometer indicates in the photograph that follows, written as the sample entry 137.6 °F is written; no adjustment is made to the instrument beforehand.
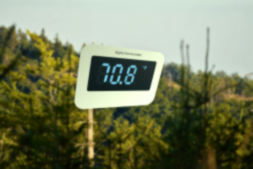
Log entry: 70.8 °F
